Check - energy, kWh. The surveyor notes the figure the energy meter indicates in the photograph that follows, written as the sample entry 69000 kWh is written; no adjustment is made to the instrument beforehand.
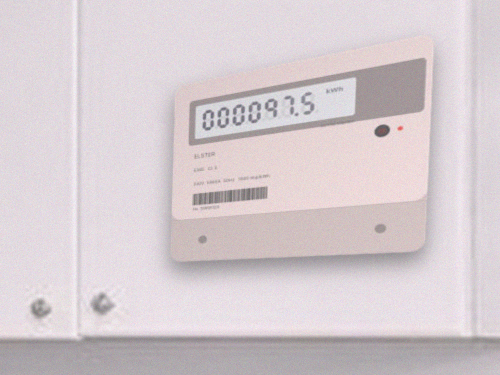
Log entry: 97.5 kWh
